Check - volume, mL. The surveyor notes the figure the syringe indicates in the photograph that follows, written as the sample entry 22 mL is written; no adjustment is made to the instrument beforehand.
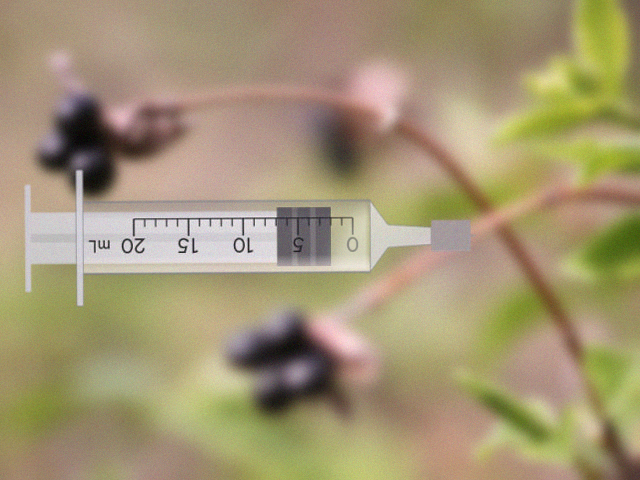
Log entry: 2 mL
